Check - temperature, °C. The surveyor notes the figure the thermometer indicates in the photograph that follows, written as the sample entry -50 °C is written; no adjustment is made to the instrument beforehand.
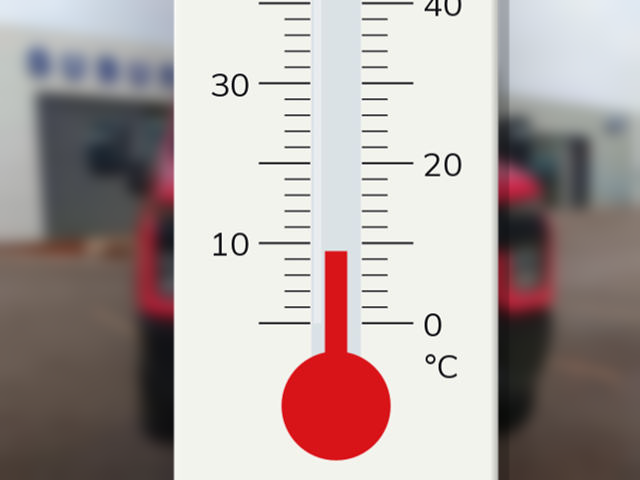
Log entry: 9 °C
